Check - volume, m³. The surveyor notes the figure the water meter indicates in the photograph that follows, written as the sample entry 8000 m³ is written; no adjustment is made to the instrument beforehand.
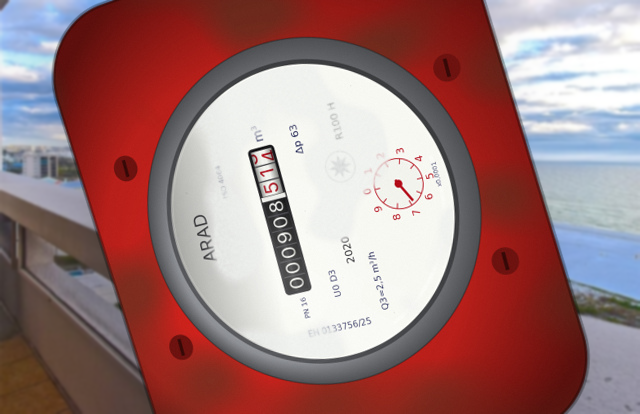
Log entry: 908.5136 m³
